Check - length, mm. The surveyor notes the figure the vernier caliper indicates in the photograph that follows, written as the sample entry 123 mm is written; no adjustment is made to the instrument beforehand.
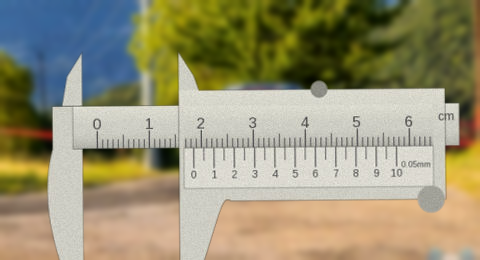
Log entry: 18.5 mm
